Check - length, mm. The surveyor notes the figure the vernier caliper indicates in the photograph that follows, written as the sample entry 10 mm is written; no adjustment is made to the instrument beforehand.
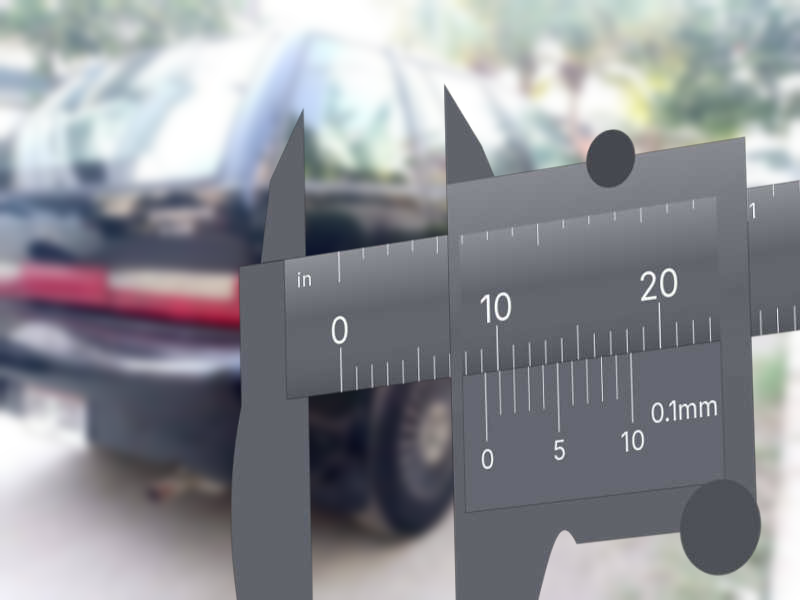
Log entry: 9.2 mm
